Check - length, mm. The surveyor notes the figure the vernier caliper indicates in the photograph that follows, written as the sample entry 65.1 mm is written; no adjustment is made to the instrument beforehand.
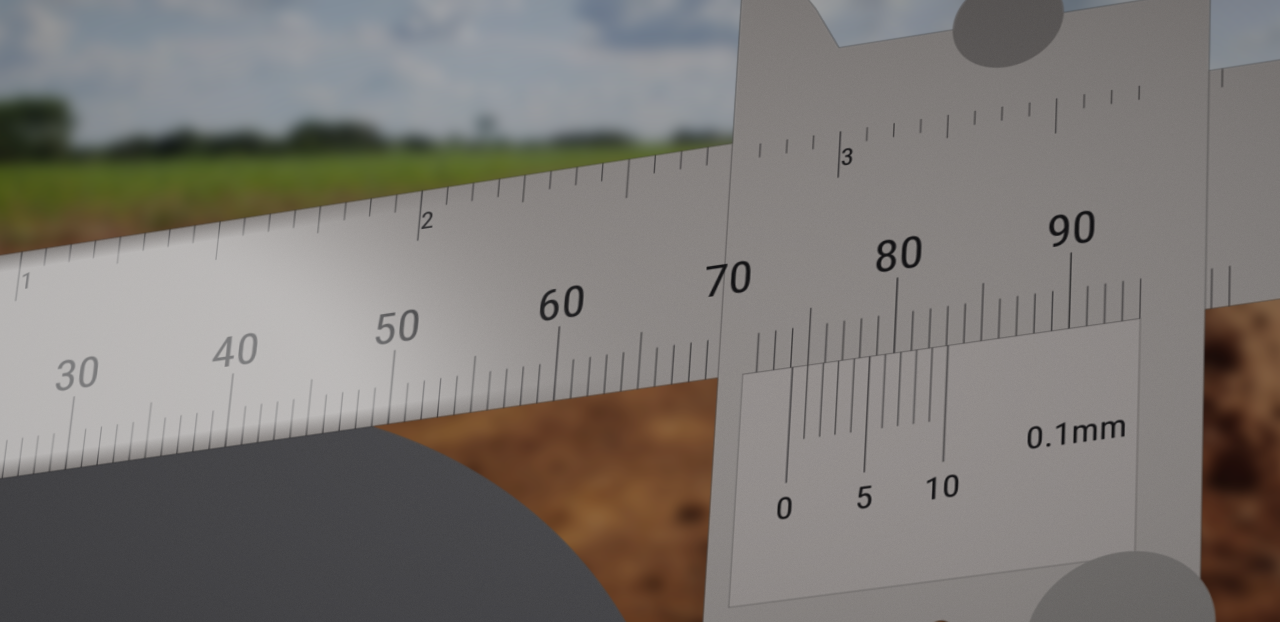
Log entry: 74.1 mm
